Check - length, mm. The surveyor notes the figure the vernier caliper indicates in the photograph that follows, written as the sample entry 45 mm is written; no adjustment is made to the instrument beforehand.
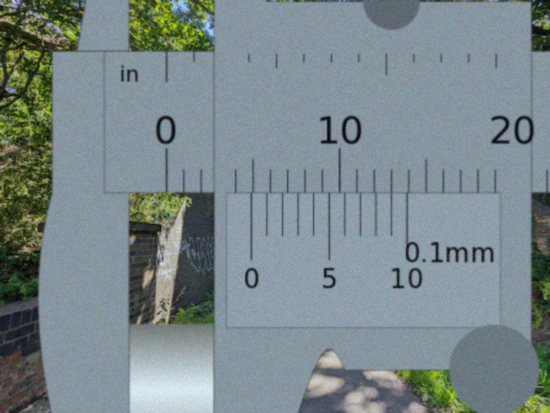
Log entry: 4.9 mm
